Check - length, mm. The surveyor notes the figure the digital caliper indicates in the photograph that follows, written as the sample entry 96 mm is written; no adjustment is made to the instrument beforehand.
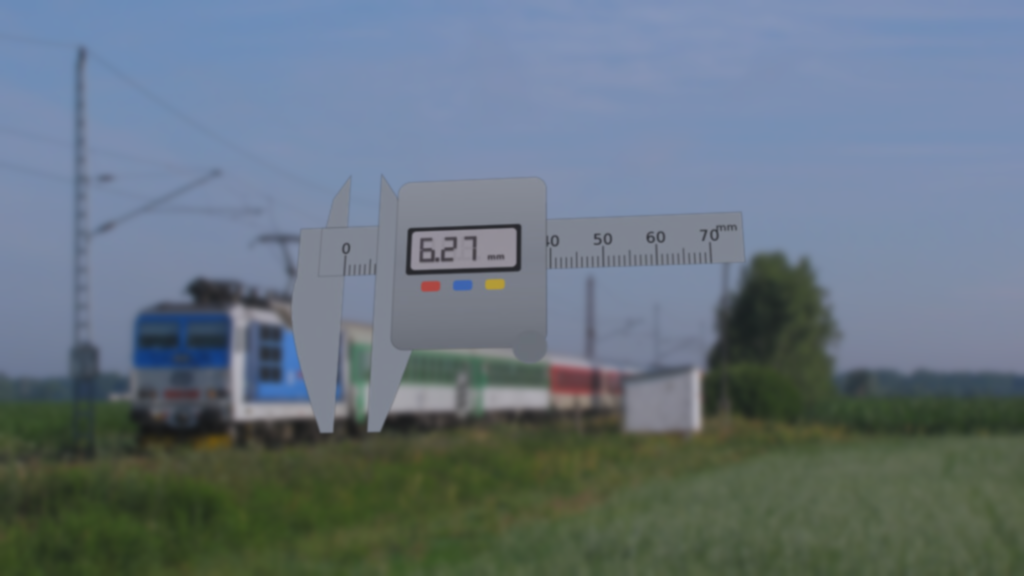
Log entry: 6.27 mm
